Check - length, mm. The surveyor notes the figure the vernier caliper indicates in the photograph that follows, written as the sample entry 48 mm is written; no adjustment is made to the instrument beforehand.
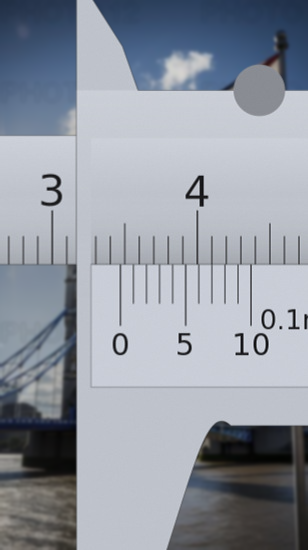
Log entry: 34.7 mm
